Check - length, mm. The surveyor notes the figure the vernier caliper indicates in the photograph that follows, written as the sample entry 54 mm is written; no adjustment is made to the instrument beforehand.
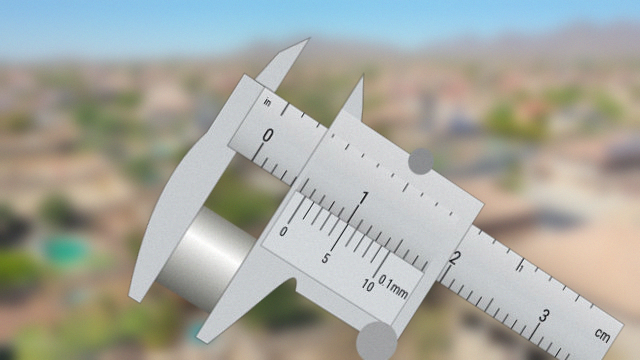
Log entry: 5.6 mm
